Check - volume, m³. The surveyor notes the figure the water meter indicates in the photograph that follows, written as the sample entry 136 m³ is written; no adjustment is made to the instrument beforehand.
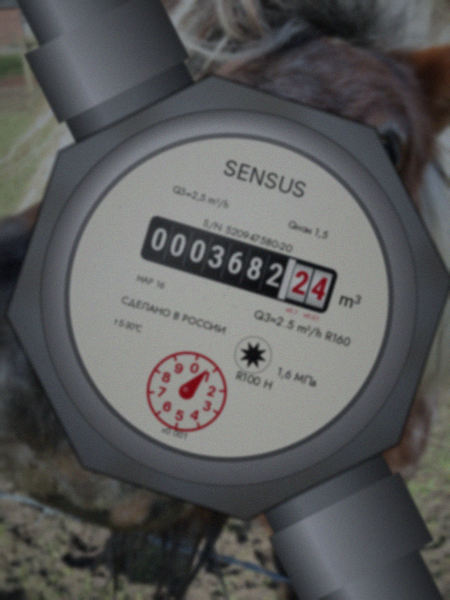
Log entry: 3682.240 m³
